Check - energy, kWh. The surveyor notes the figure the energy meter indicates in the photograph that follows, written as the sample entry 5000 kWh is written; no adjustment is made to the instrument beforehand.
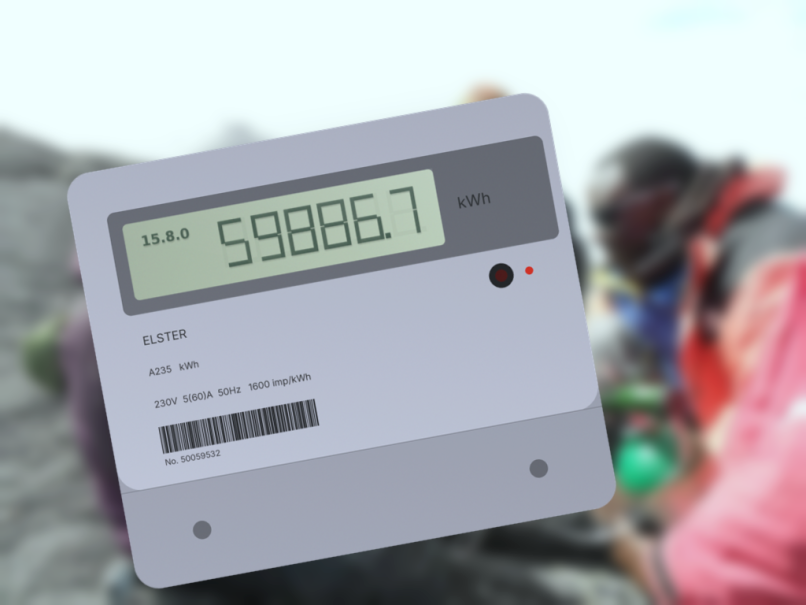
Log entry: 59886.7 kWh
